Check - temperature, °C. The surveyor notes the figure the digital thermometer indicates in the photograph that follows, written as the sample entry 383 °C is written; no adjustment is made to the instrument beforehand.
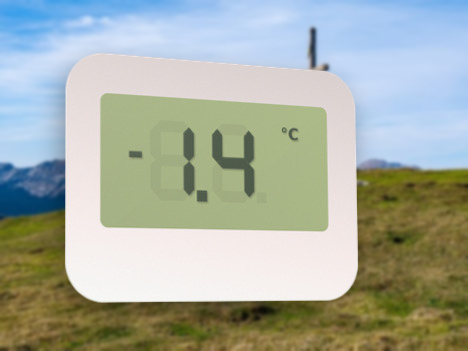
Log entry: -1.4 °C
